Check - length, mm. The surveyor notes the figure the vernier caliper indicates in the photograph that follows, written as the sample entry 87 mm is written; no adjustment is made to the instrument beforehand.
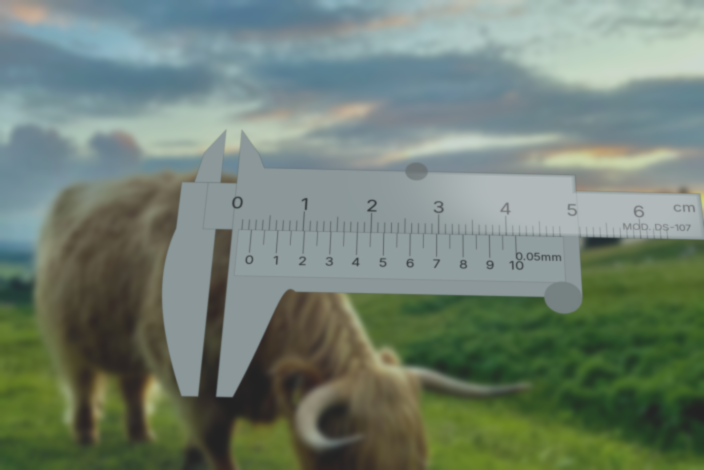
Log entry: 2.4 mm
